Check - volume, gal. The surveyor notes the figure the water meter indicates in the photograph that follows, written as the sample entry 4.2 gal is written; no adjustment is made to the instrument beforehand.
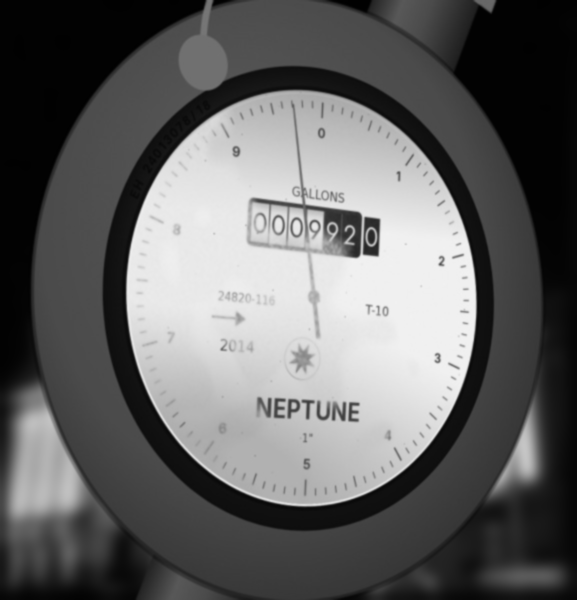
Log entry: 9919.7 gal
